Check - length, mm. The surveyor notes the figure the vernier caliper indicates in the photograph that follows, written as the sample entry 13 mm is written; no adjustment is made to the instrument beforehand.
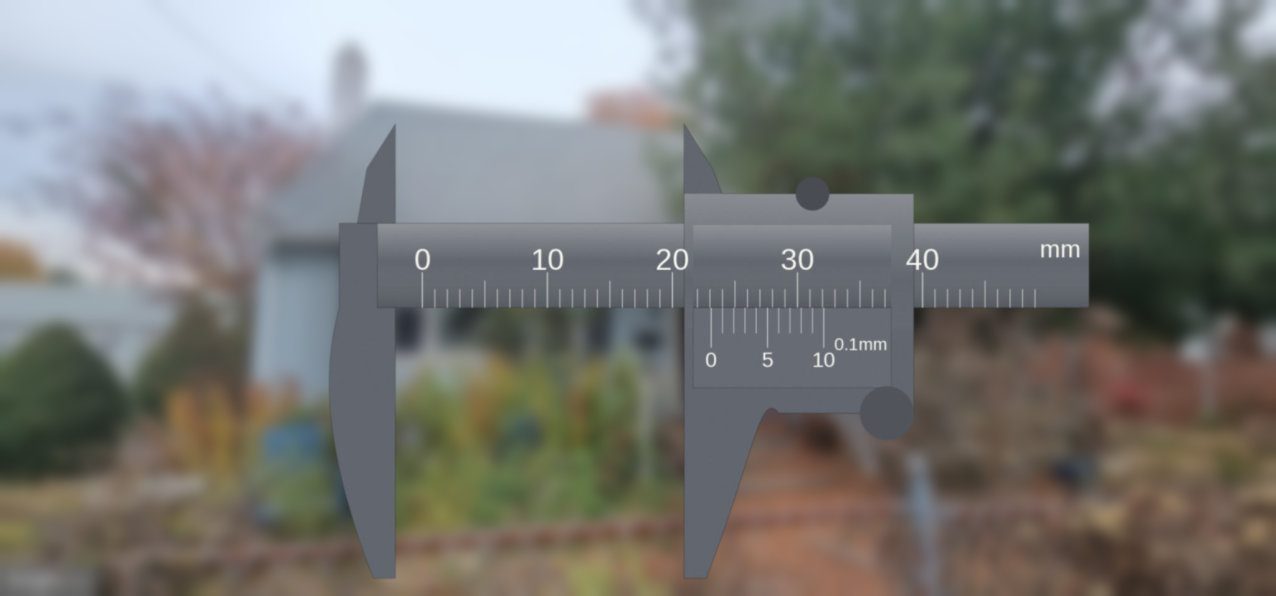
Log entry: 23.1 mm
